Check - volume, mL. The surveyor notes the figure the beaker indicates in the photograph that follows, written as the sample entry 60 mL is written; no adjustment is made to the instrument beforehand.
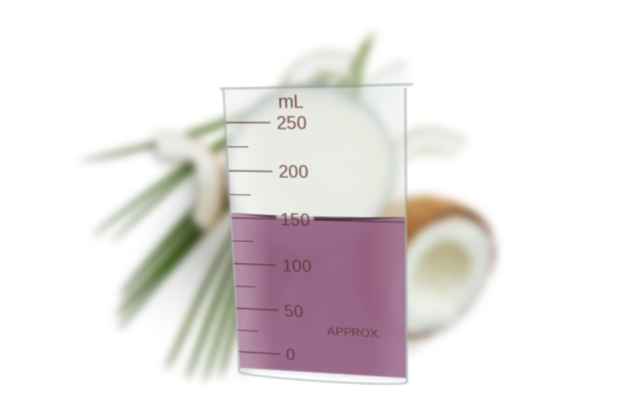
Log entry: 150 mL
